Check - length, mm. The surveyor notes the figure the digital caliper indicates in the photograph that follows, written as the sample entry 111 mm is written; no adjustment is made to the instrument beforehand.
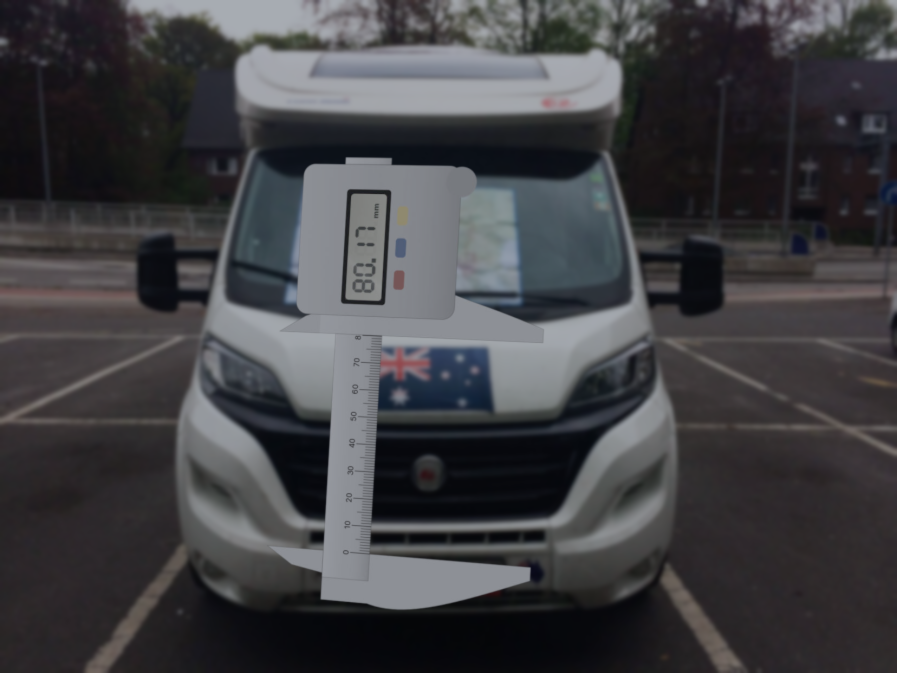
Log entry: 80.17 mm
